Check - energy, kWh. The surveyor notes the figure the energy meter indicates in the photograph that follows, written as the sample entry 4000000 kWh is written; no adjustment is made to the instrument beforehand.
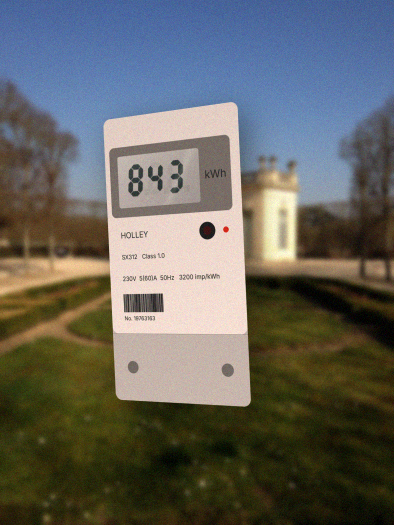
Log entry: 843 kWh
